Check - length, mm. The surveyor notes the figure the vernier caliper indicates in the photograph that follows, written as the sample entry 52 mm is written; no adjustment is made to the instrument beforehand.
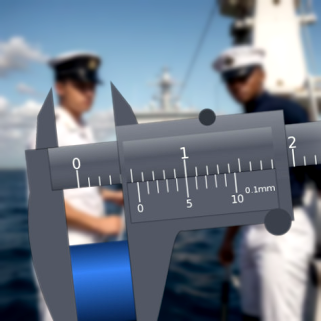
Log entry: 5.5 mm
